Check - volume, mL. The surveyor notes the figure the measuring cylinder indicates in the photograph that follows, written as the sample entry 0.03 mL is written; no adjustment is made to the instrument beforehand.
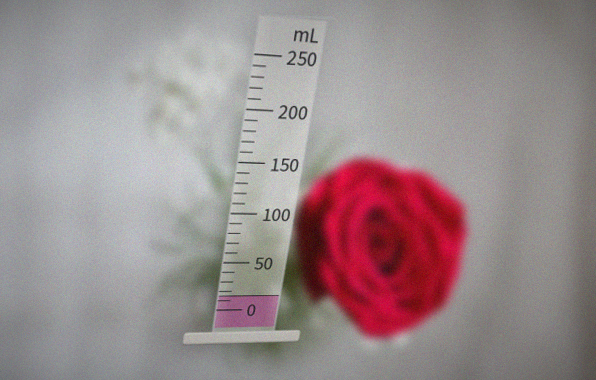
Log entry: 15 mL
